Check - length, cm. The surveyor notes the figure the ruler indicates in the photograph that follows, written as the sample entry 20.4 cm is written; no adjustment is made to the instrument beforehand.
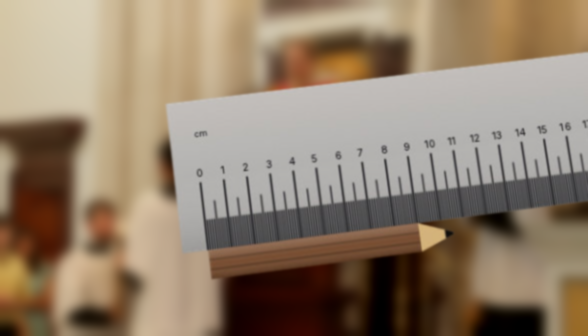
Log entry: 10.5 cm
